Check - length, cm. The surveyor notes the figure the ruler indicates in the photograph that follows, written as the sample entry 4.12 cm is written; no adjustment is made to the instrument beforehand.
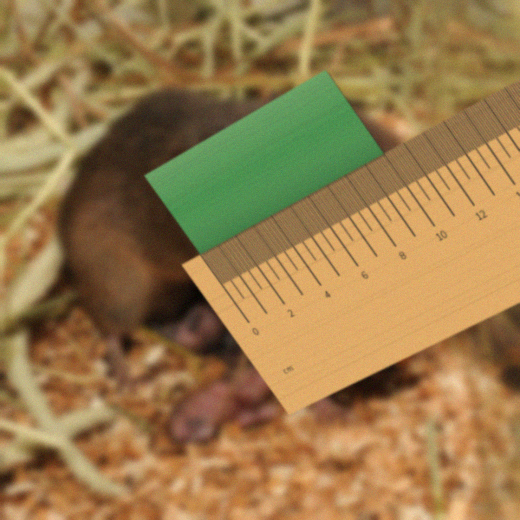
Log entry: 10 cm
